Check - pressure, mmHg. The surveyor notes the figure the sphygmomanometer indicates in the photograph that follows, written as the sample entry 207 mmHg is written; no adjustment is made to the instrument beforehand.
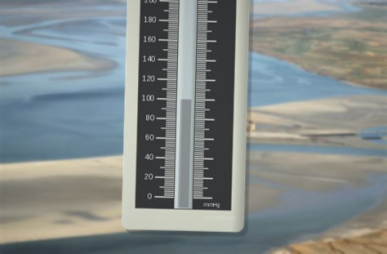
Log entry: 100 mmHg
